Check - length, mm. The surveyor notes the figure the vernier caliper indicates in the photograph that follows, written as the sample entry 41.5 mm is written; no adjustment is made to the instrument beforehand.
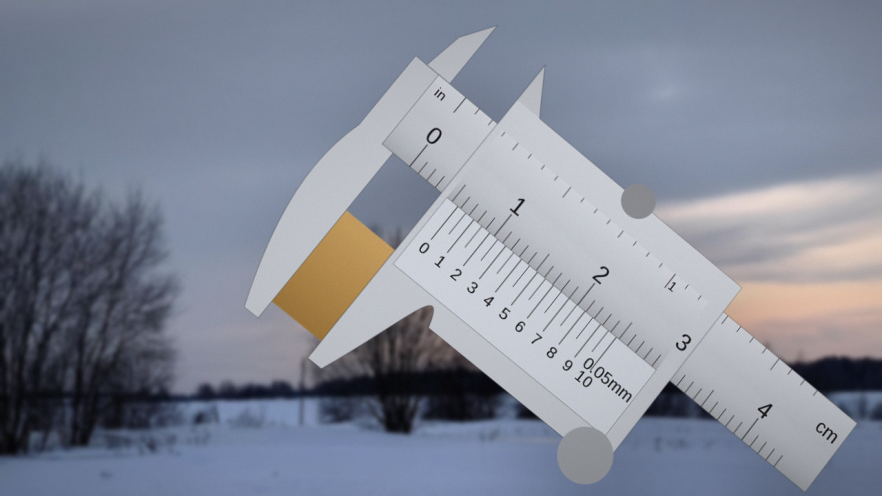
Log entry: 5.7 mm
